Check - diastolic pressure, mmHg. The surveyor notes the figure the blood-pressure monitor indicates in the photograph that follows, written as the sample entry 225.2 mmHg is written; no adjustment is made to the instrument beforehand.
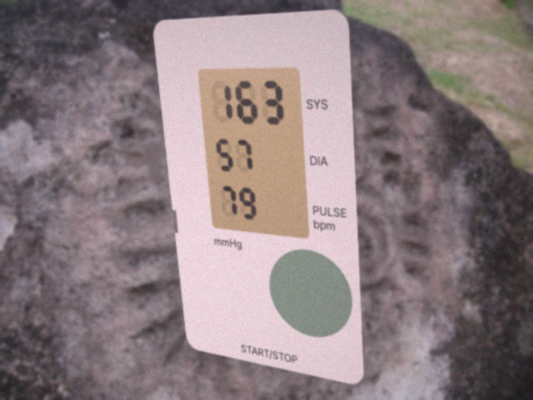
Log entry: 57 mmHg
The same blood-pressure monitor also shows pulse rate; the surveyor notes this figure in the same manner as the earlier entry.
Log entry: 79 bpm
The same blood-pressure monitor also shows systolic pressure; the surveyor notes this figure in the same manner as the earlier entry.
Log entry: 163 mmHg
